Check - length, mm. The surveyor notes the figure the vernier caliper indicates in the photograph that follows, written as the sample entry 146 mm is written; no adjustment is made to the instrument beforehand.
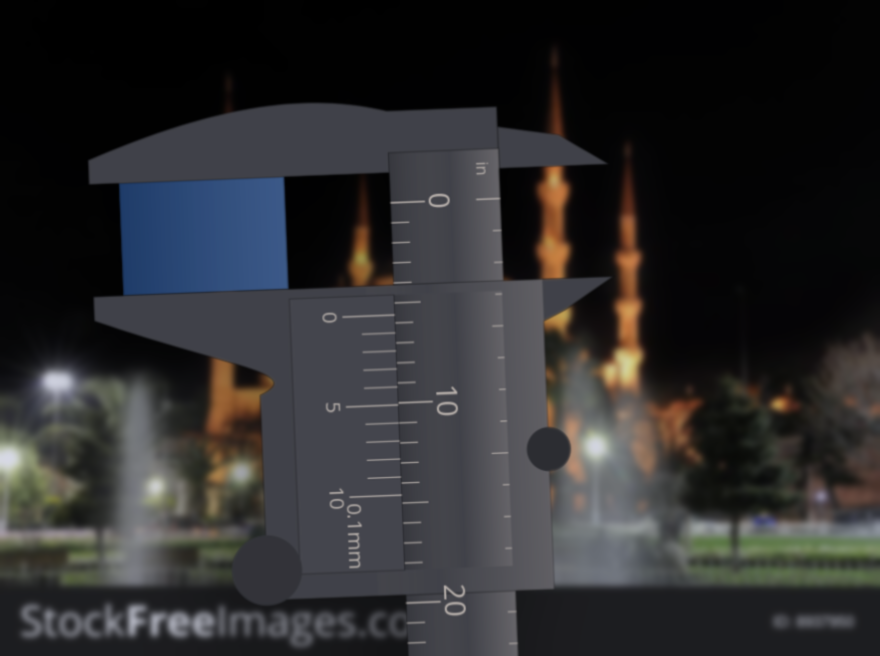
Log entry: 5.6 mm
